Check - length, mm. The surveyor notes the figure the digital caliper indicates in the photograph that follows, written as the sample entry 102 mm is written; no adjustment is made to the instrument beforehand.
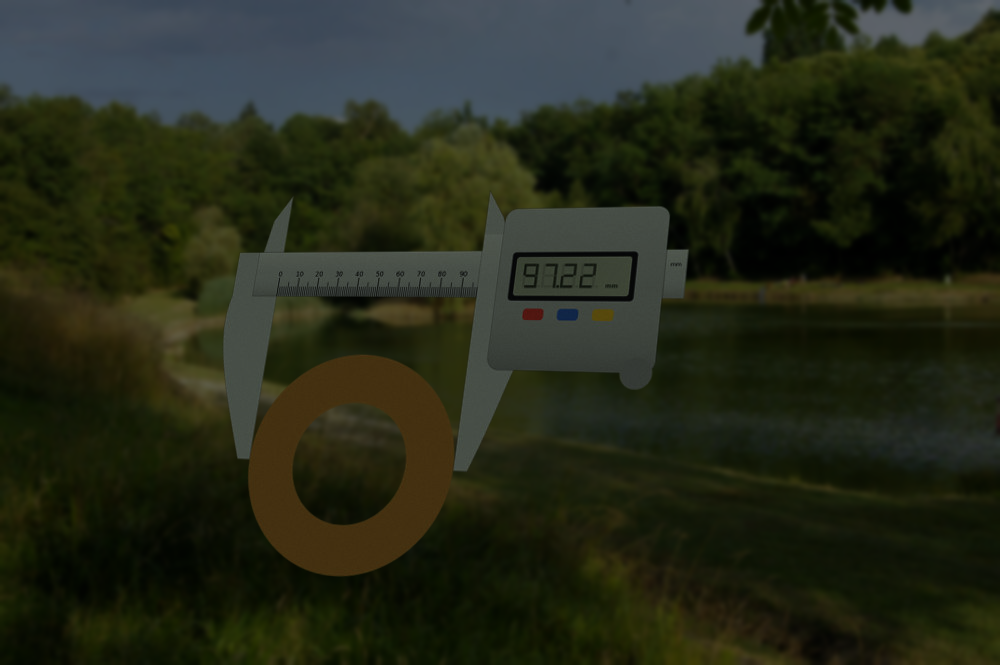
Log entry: 97.22 mm
